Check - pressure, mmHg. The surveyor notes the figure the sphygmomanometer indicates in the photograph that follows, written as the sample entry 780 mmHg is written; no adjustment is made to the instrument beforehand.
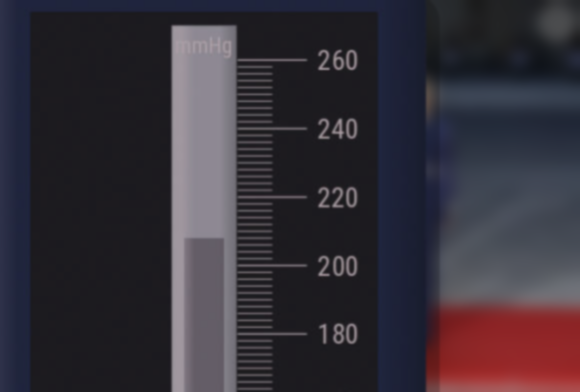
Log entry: 208 mmHg
